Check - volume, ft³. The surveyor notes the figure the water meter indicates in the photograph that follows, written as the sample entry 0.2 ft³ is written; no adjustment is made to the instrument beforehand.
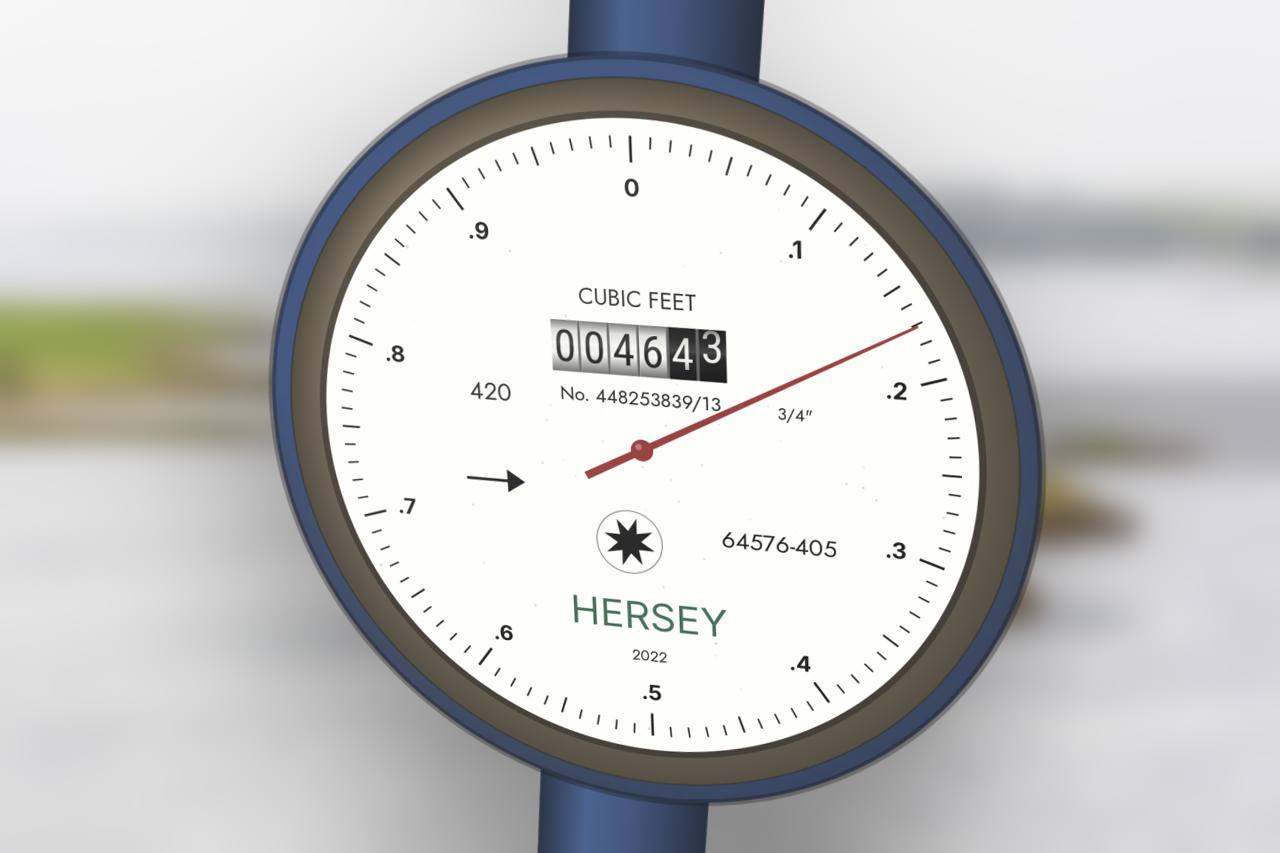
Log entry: 4643.17 ft³
